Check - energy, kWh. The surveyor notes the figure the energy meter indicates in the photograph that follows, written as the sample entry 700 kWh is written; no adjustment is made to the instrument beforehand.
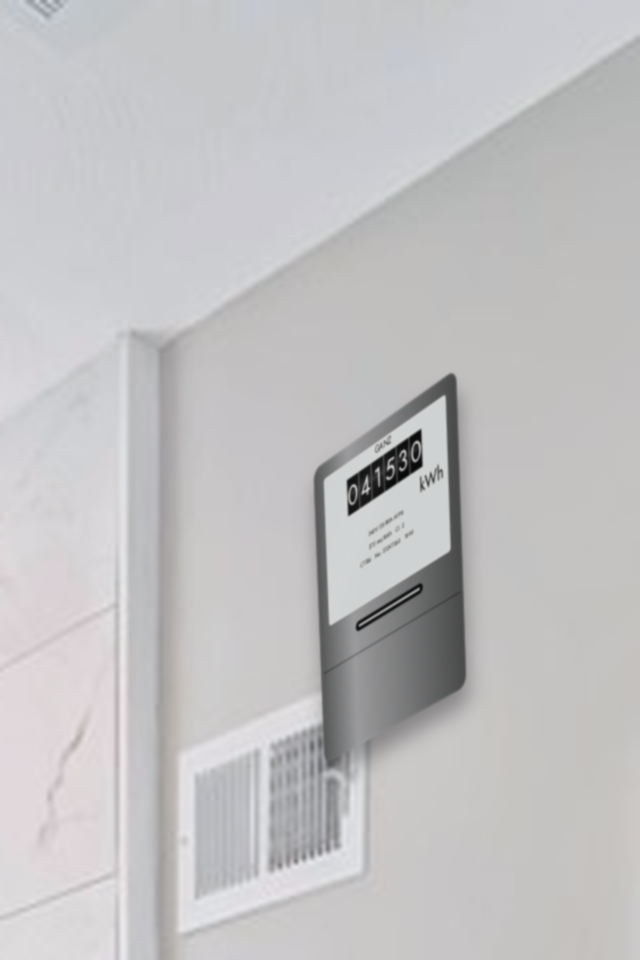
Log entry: 41530 kWh
